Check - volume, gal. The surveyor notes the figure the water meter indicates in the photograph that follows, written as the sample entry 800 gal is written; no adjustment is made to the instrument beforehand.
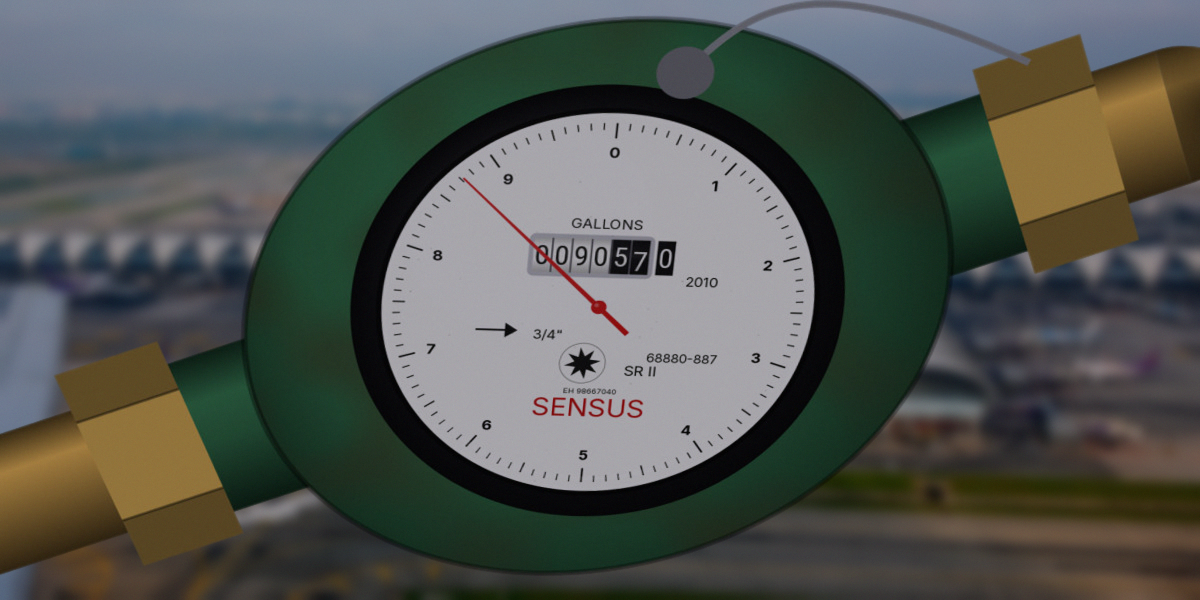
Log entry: 90568.7 gal
